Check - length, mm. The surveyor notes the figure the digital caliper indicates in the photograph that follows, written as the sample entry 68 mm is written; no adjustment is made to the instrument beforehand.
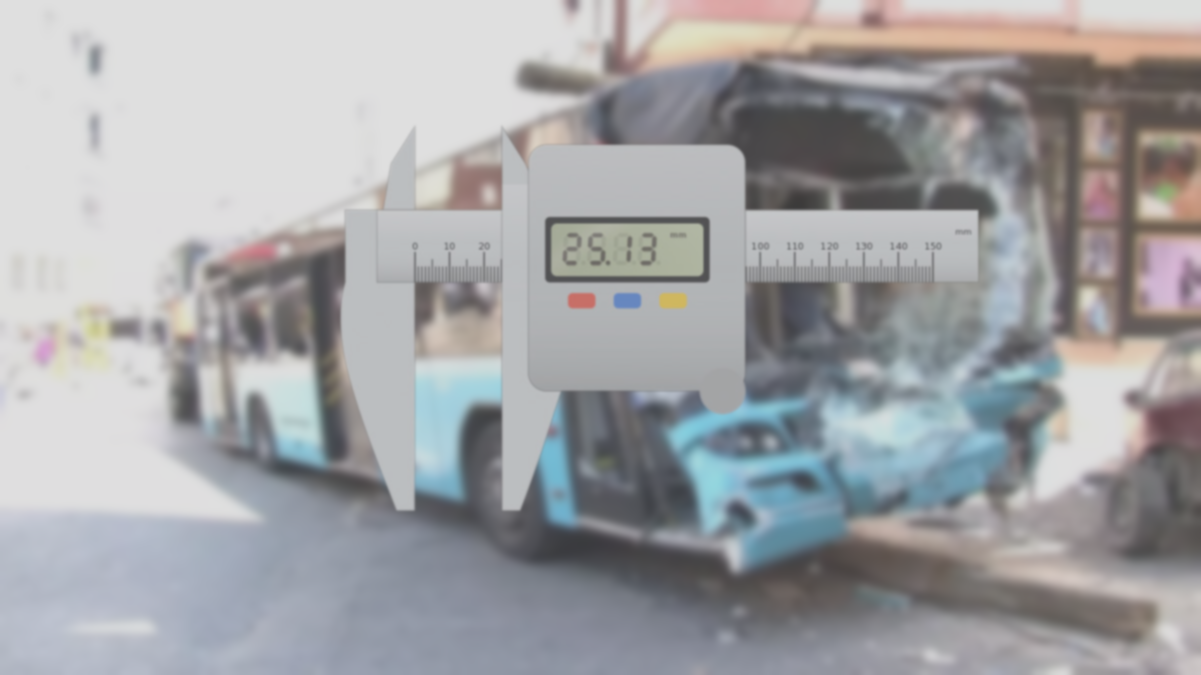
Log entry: 25.13 mm
